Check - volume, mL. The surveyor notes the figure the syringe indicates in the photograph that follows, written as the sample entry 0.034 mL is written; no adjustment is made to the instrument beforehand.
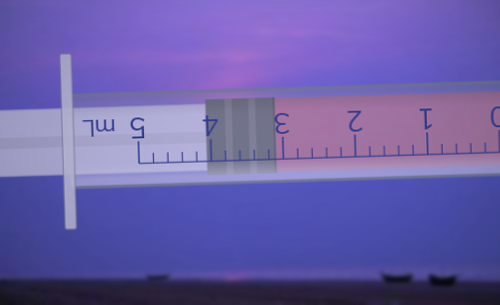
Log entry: 3.1 mL
